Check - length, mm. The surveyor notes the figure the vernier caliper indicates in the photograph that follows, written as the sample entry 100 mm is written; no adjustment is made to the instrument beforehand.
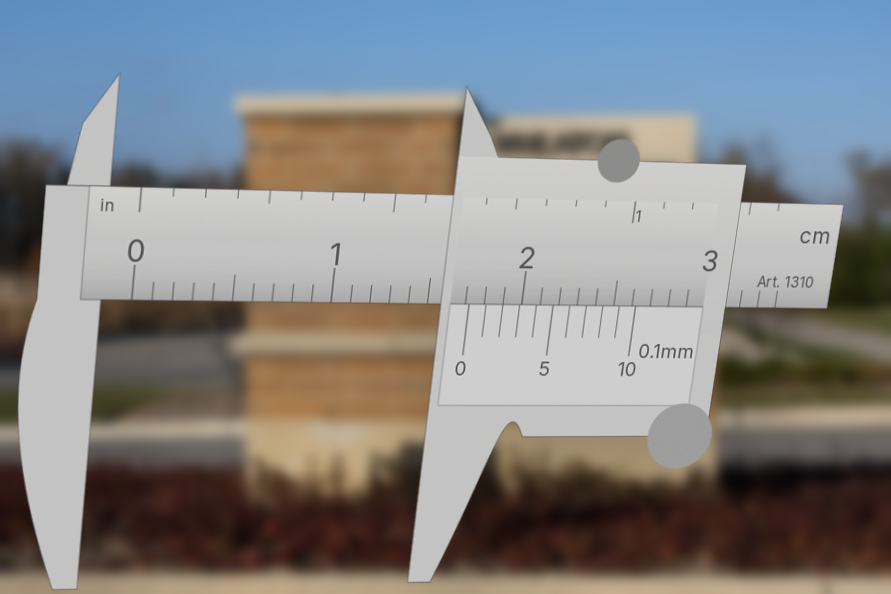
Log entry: 17.2 mm
